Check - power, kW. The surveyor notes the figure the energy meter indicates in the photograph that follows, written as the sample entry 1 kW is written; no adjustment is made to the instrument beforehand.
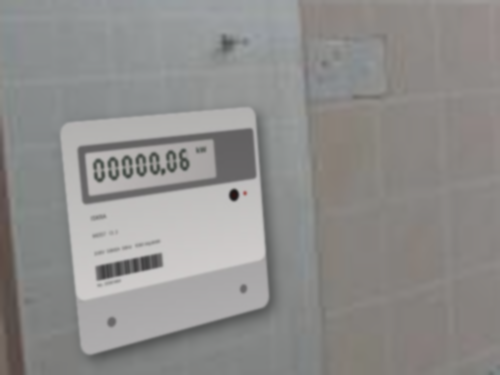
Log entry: 0.06 kW
